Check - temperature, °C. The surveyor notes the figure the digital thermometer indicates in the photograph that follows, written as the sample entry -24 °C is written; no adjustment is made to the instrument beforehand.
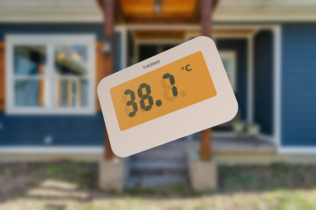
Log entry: 38.7 °C
